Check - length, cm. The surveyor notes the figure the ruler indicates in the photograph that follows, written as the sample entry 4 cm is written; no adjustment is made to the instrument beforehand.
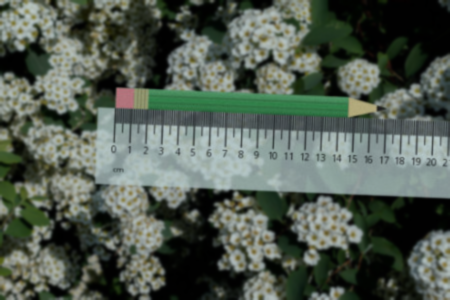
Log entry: 17 cm
